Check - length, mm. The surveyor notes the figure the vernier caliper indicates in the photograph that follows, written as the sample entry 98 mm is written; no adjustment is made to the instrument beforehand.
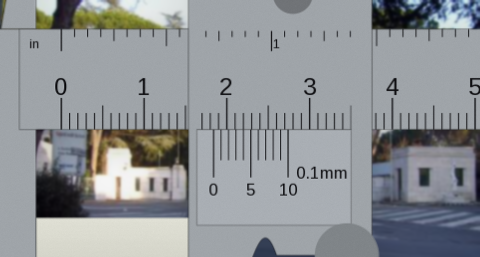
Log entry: 18.4 mm
